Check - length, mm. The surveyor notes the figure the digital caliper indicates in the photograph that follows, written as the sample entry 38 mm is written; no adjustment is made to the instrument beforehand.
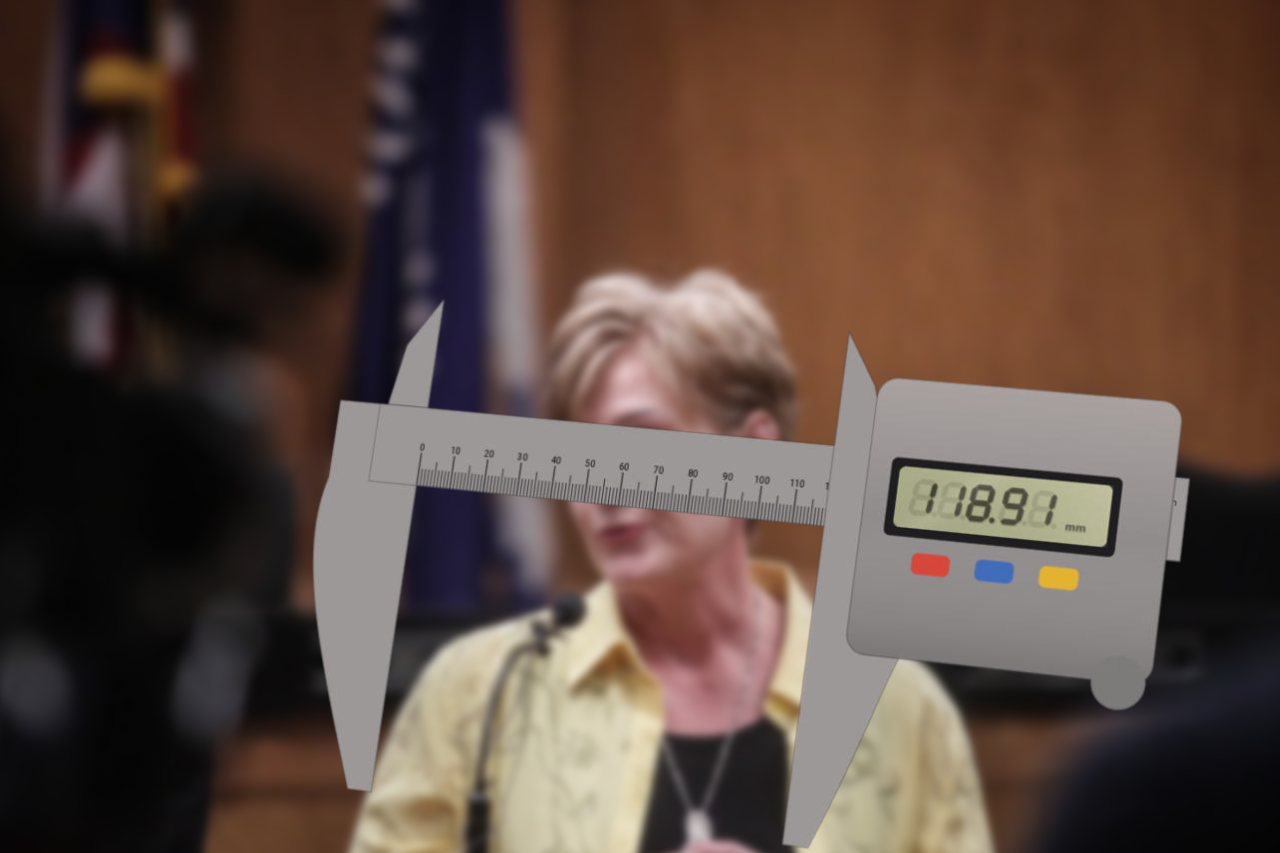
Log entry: 118.91 mm
